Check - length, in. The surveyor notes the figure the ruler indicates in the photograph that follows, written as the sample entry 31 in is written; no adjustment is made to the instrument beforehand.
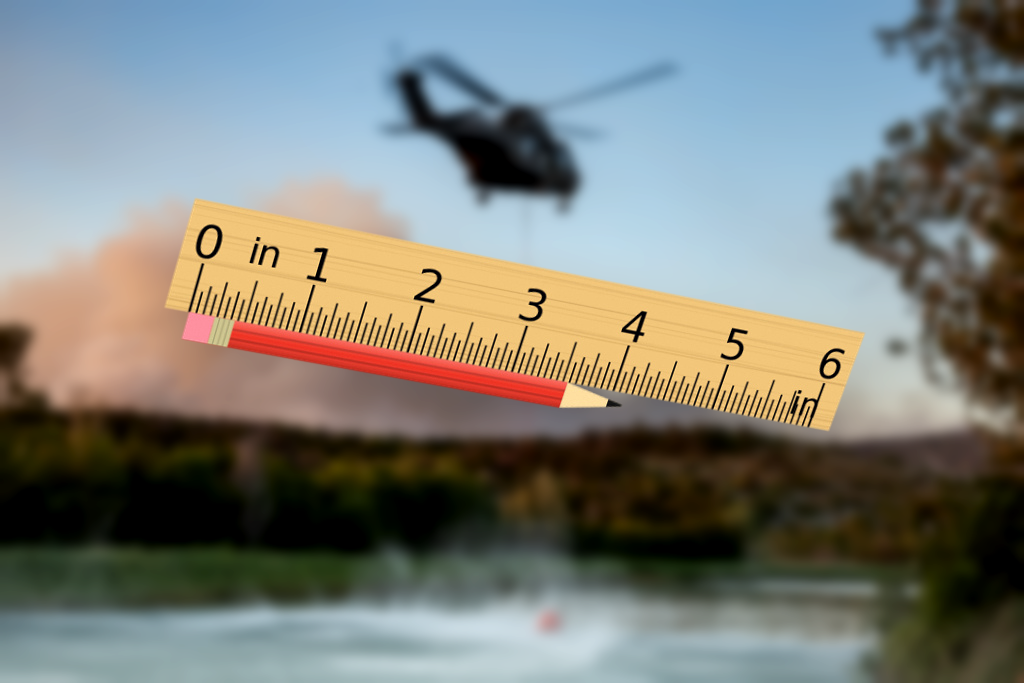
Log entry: 4.125 in
